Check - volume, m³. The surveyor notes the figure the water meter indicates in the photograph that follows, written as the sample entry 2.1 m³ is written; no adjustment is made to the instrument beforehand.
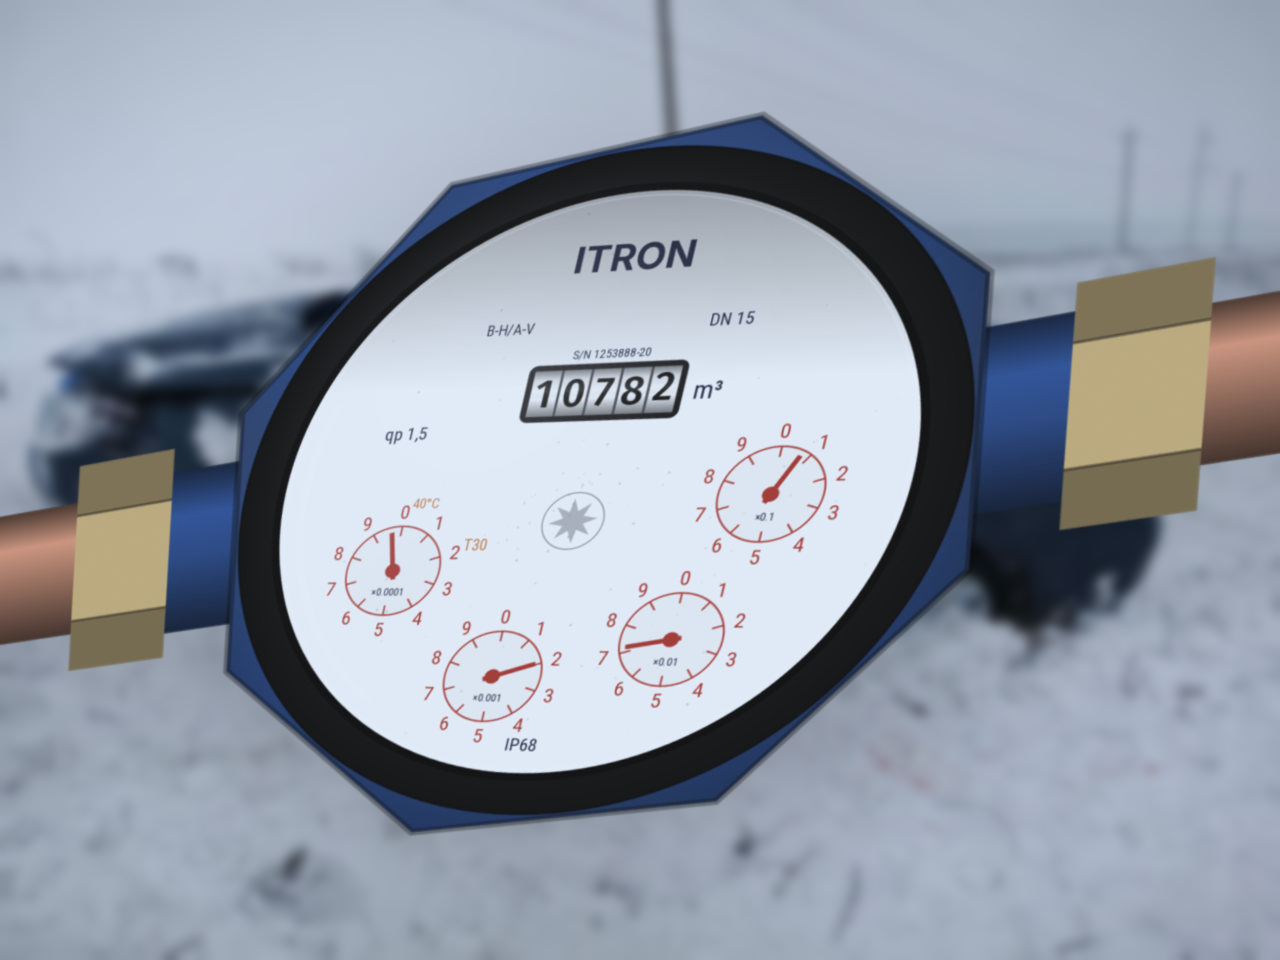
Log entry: 10782.0719 m³
